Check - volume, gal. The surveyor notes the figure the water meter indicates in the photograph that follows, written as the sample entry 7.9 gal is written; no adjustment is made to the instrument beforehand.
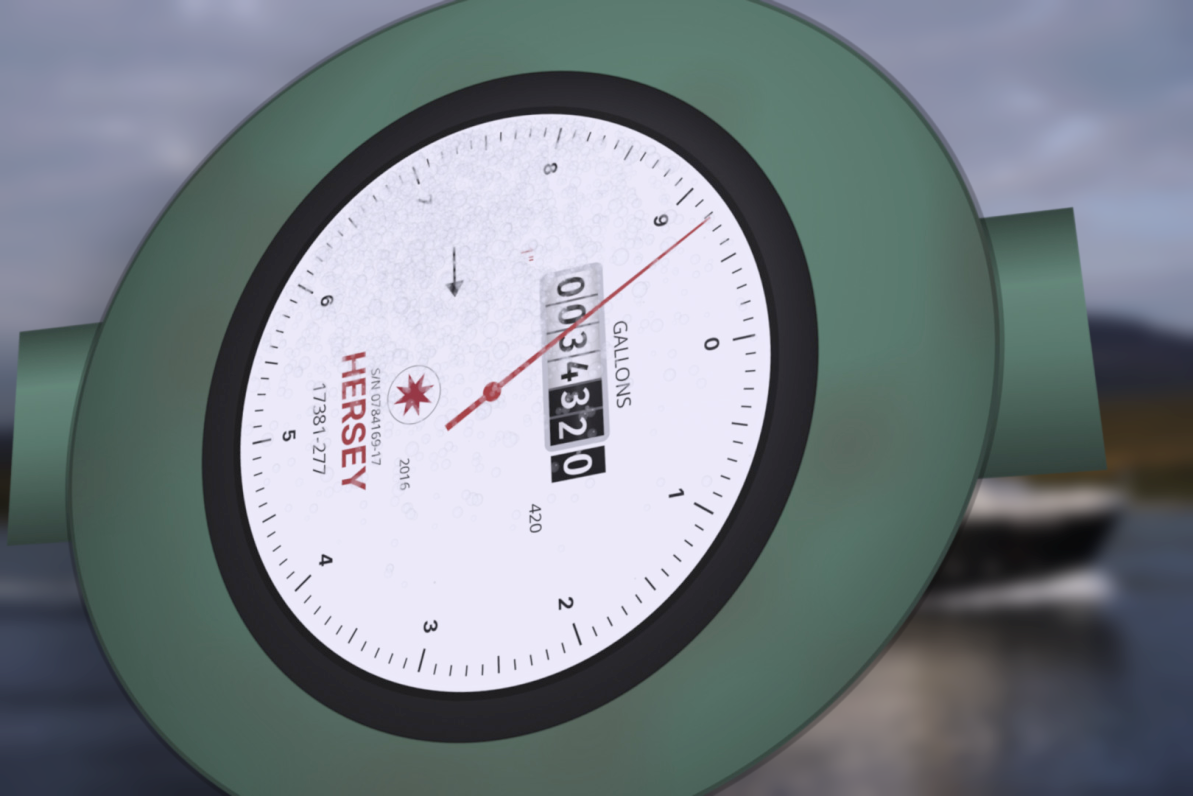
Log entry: 34319.2 gal
